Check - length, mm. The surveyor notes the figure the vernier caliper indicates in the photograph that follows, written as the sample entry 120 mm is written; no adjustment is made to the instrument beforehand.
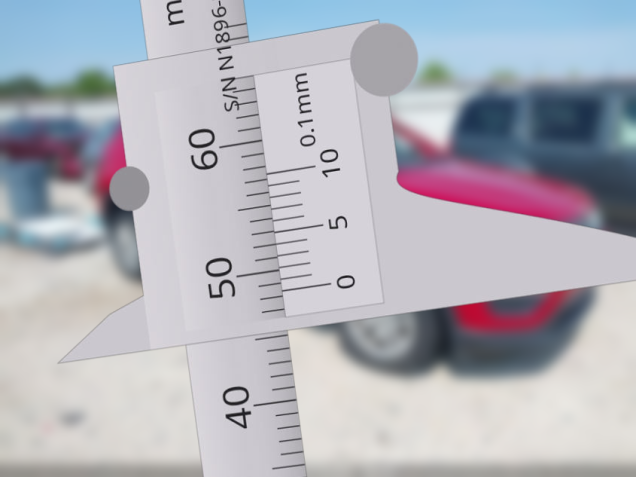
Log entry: 48.4 mm
